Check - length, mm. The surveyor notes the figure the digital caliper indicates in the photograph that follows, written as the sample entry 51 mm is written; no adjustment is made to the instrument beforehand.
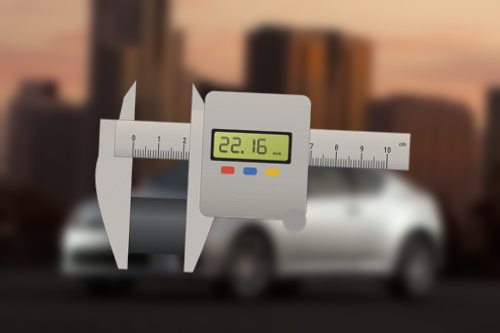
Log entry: 22.16 mm
